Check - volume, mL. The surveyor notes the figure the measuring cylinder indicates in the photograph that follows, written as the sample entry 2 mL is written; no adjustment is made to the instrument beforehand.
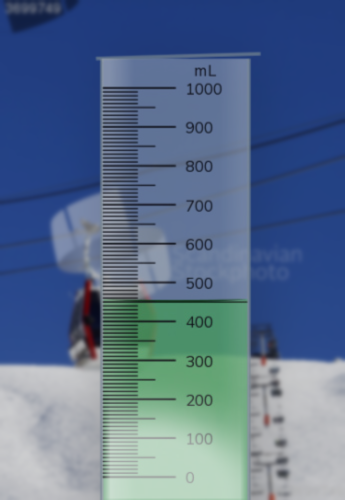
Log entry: 450 mL
